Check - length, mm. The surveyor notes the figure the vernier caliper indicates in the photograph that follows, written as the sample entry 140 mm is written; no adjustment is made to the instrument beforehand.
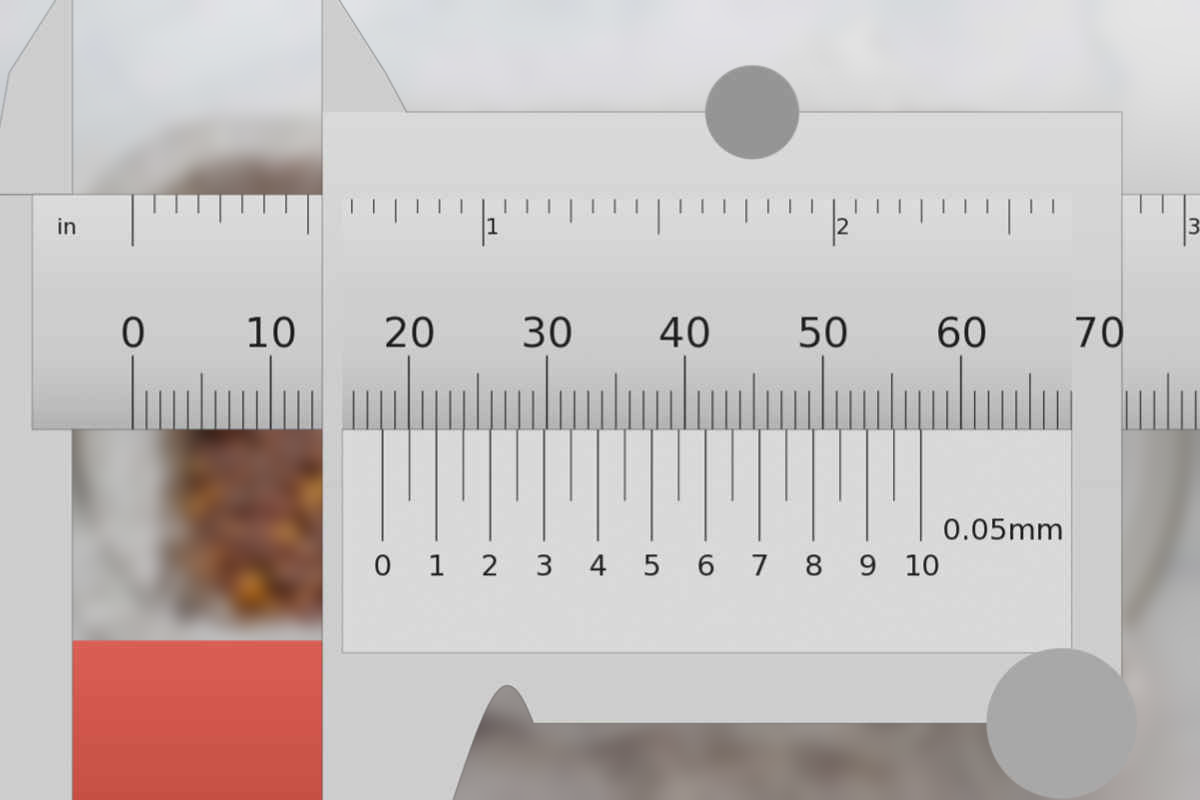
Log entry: 18.1 mm
